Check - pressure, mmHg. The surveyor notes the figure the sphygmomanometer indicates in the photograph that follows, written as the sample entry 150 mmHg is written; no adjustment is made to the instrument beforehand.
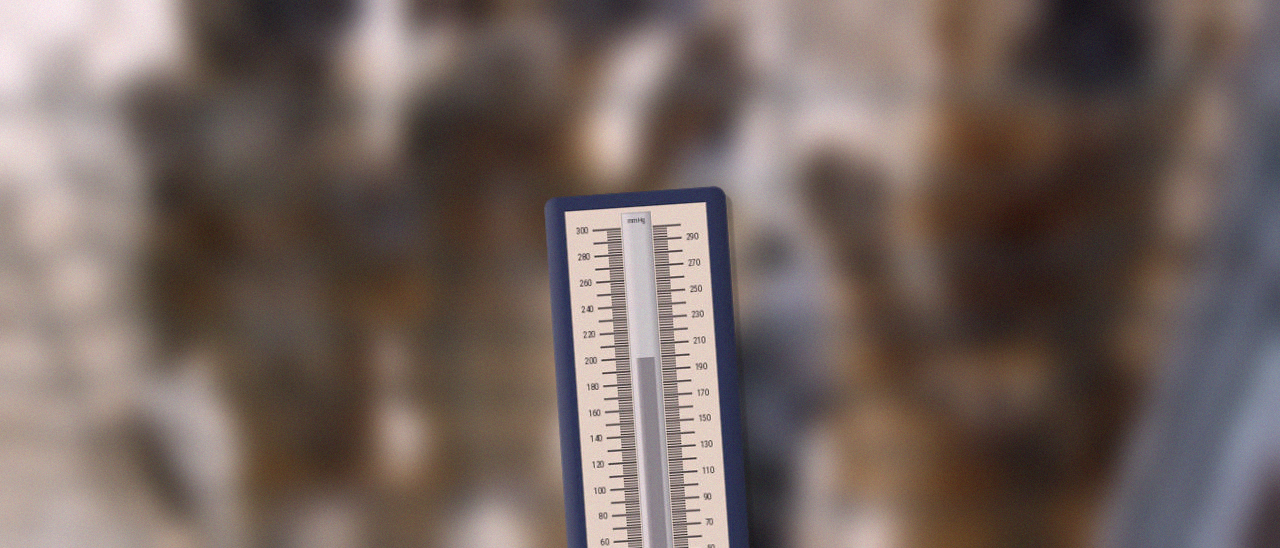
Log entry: 200 mmHg
